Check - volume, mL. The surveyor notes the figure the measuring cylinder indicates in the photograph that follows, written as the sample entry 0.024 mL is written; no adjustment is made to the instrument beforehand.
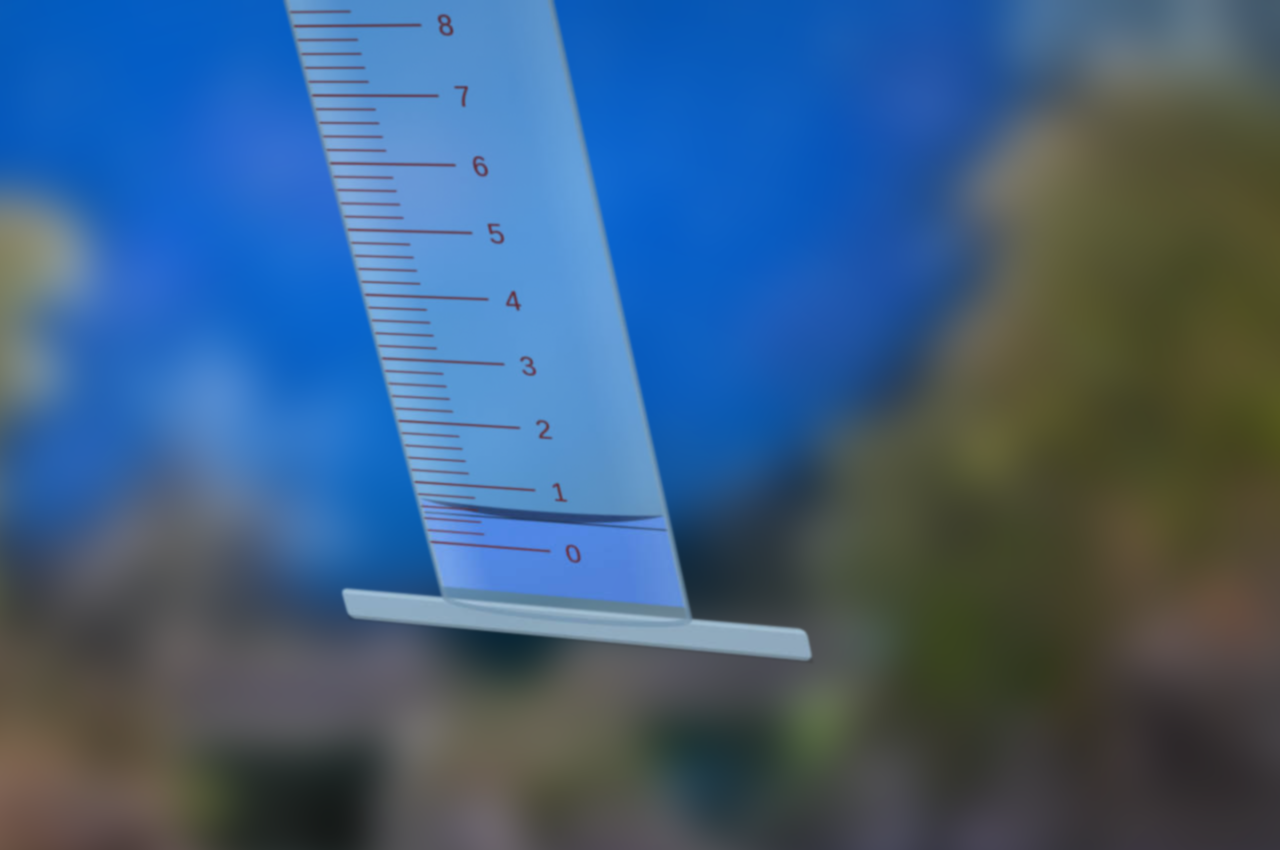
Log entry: 0.5 mL
